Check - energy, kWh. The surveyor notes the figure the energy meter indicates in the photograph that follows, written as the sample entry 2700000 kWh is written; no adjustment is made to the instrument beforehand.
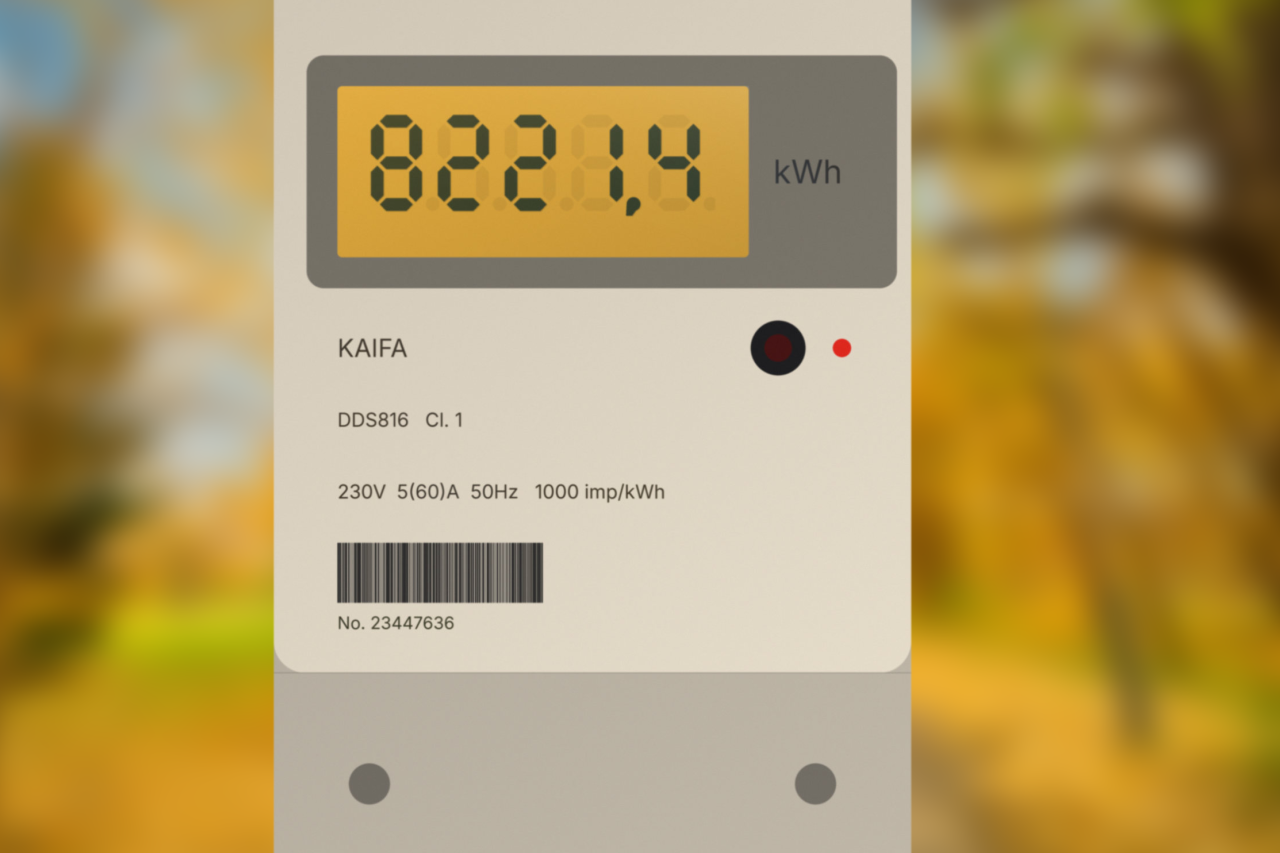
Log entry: 8221.4 kWh
